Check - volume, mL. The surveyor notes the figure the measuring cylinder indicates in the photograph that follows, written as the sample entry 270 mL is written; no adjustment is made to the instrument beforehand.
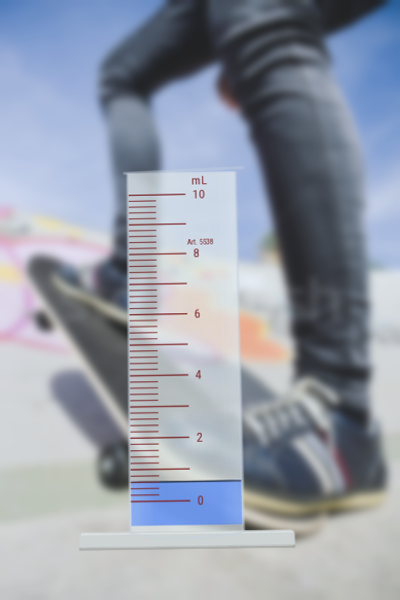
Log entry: 0.6 mL
